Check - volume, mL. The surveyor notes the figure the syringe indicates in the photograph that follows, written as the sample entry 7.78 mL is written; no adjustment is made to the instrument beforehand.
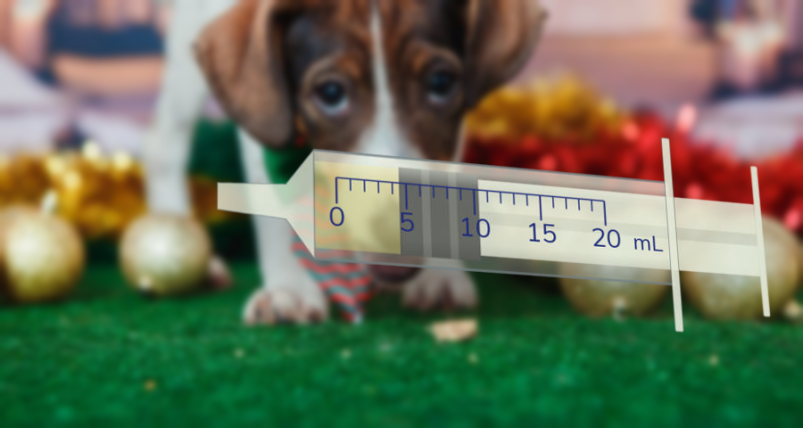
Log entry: 4.5 mL
